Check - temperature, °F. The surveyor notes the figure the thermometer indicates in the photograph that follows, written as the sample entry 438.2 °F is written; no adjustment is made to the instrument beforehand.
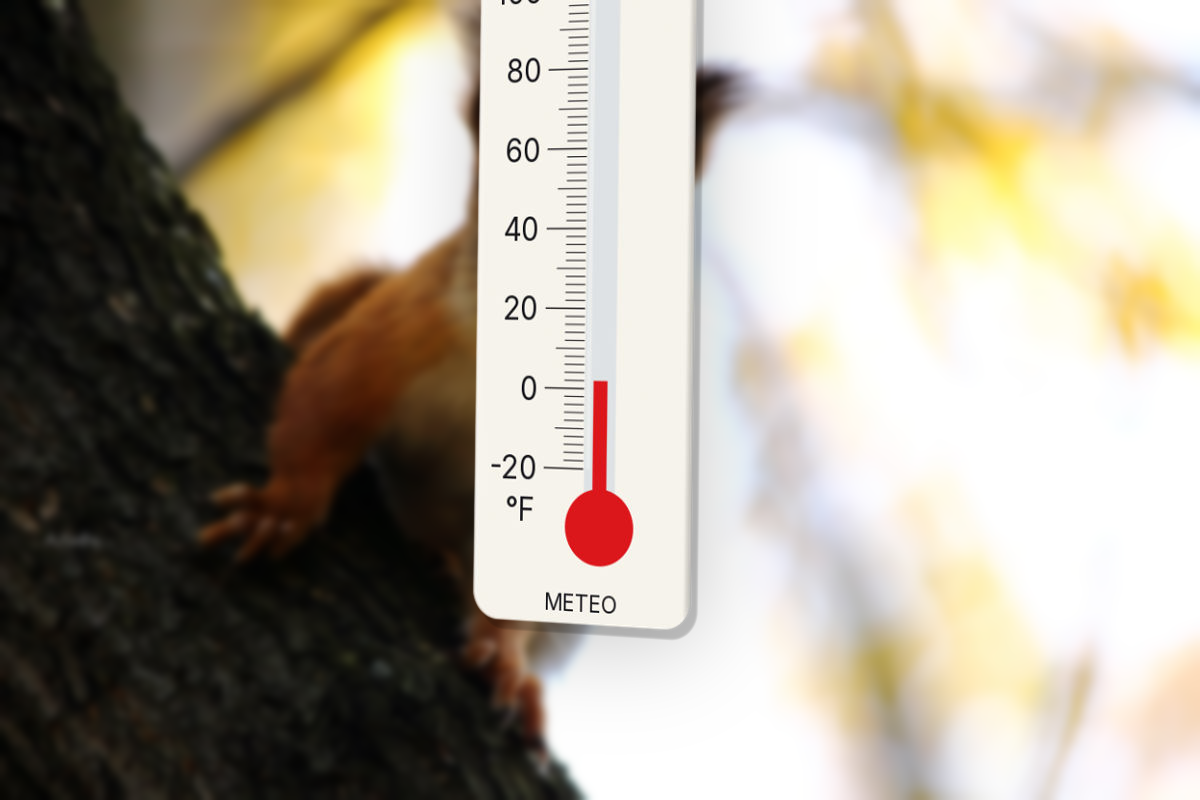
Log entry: 2 °F
